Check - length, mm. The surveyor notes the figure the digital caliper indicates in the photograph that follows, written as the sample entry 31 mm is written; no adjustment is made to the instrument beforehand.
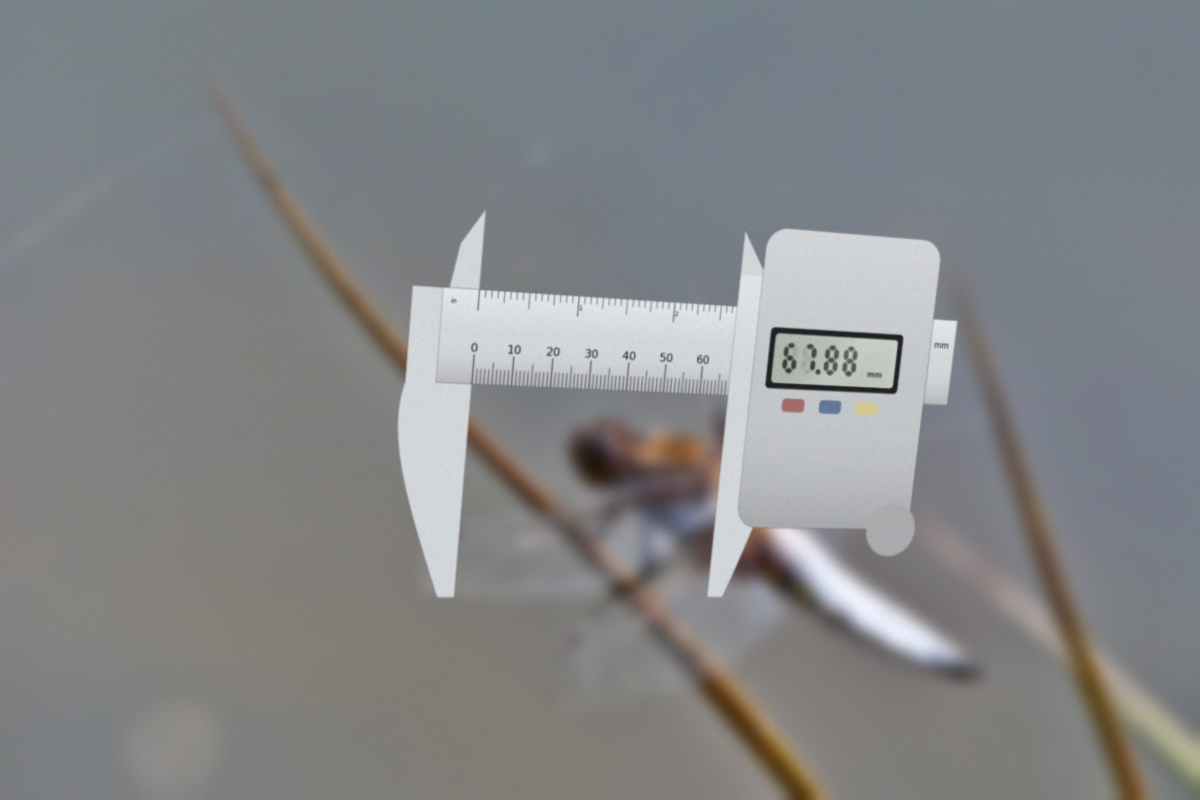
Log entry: 67.88 mm
